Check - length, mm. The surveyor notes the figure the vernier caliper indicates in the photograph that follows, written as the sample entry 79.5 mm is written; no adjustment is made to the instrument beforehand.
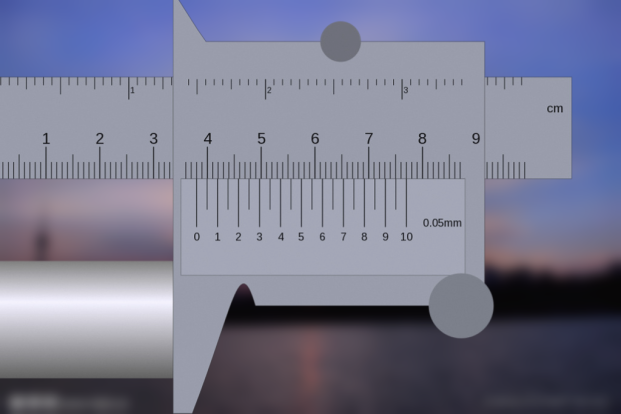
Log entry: 38.0 mm
